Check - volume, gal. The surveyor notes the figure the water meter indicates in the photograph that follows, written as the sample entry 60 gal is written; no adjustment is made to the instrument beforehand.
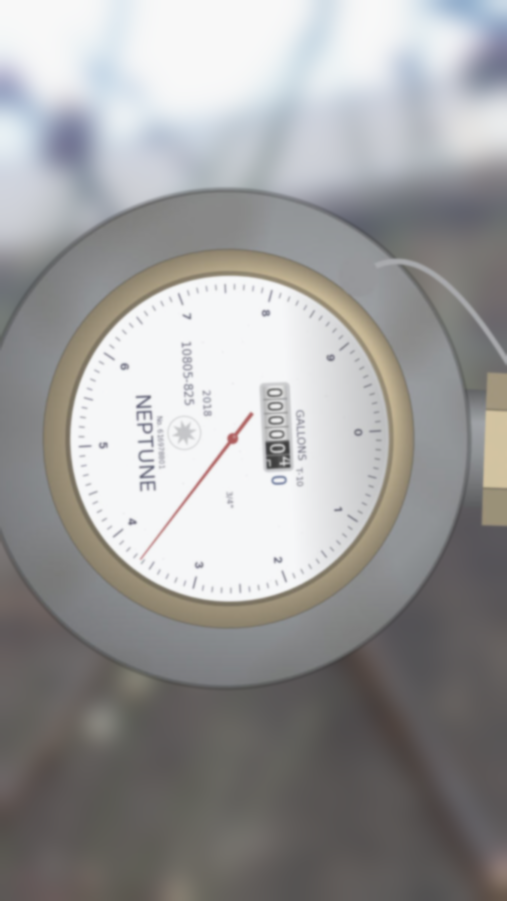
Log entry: 43.6 gal
